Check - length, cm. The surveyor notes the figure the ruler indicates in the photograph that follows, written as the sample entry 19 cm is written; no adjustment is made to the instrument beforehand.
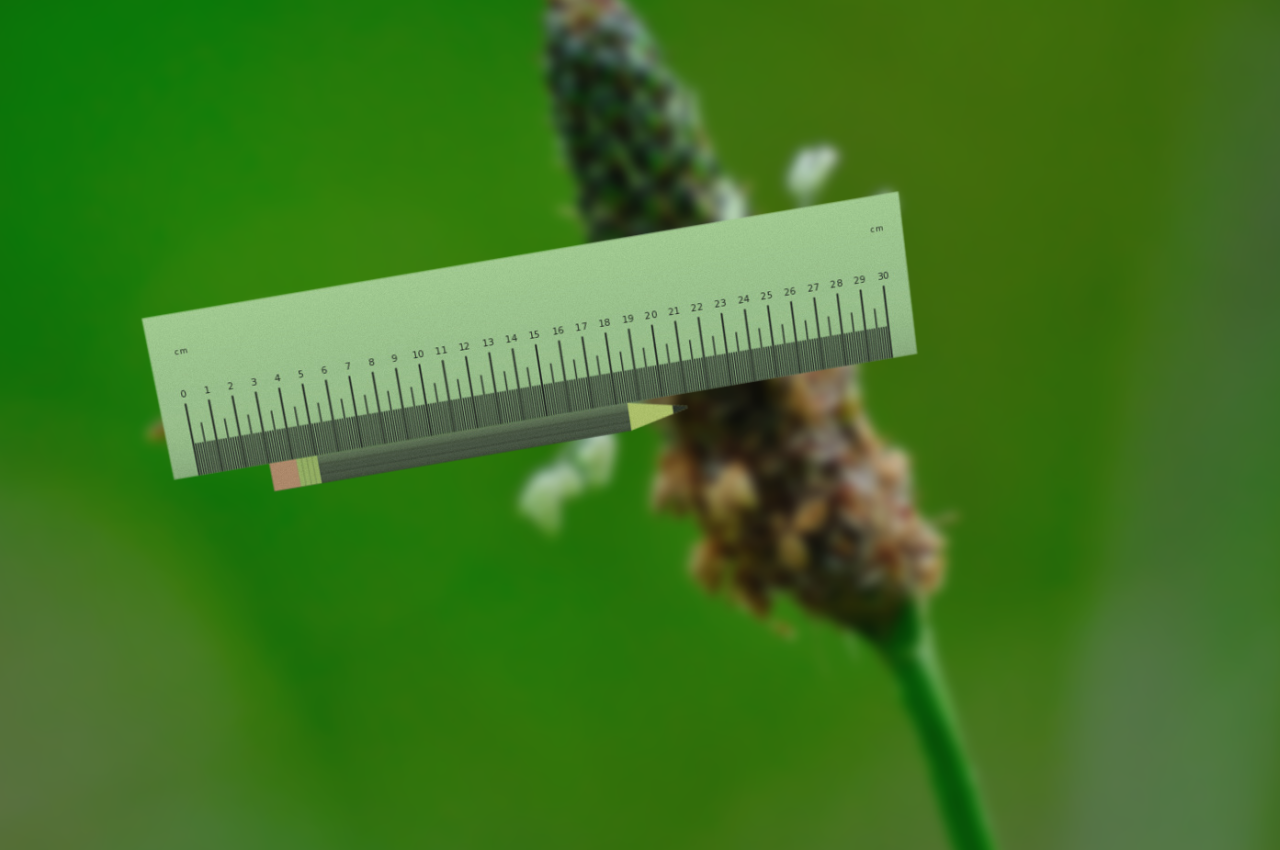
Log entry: 18 cm
